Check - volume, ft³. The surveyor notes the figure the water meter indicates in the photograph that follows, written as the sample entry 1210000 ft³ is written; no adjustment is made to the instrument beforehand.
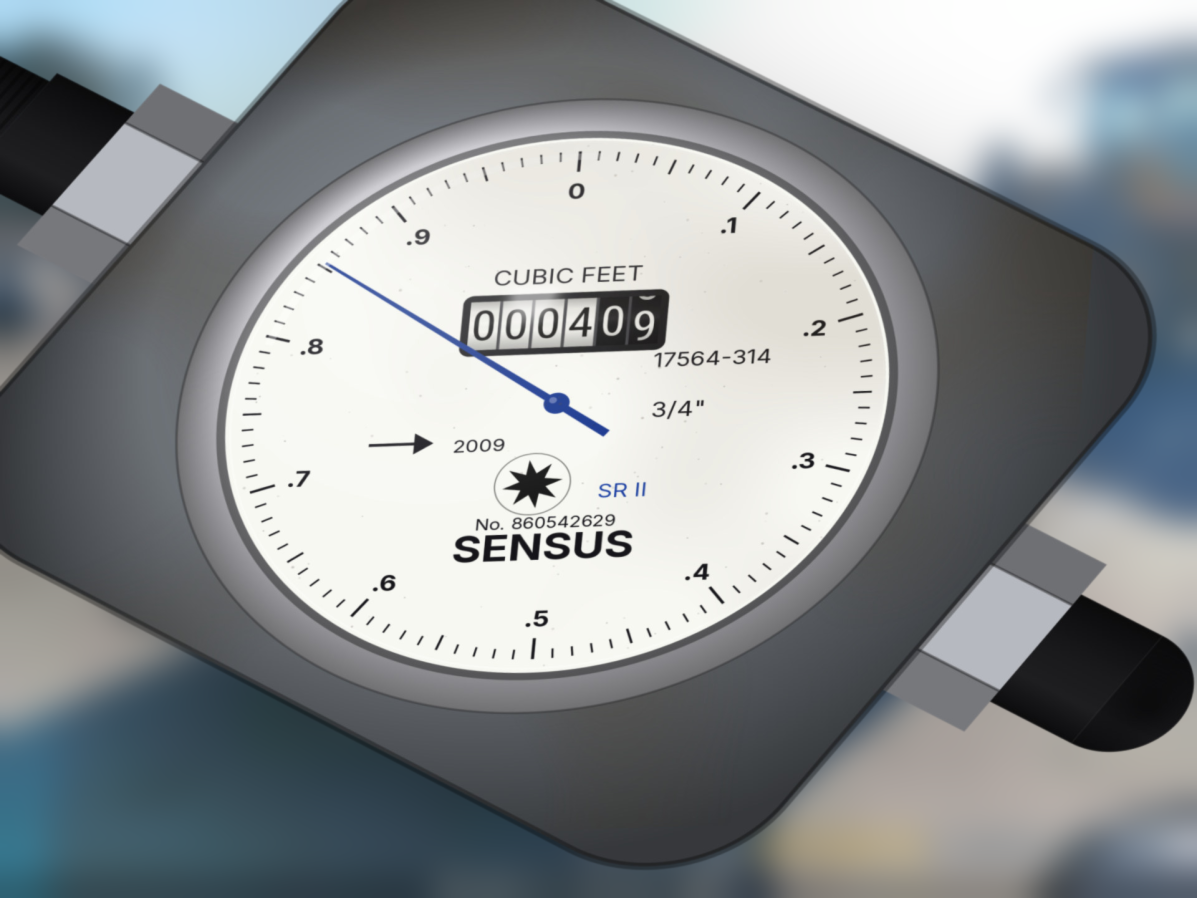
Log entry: 408.85 ft³
